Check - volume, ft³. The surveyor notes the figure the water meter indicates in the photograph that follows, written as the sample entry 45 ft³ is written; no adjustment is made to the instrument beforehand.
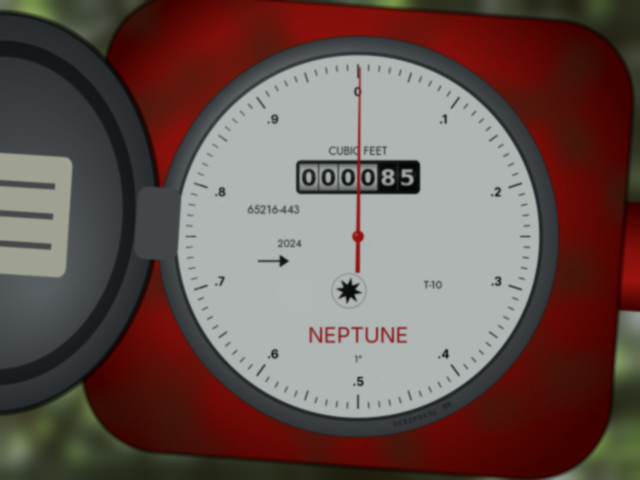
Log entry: 85.00 ft³
